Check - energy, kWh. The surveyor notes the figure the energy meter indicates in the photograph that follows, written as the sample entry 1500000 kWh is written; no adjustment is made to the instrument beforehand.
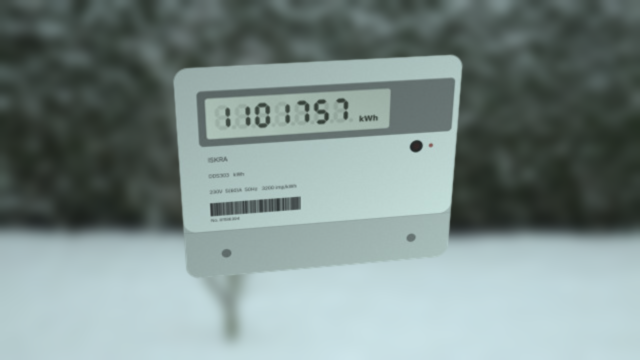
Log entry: 1101757 kWh
